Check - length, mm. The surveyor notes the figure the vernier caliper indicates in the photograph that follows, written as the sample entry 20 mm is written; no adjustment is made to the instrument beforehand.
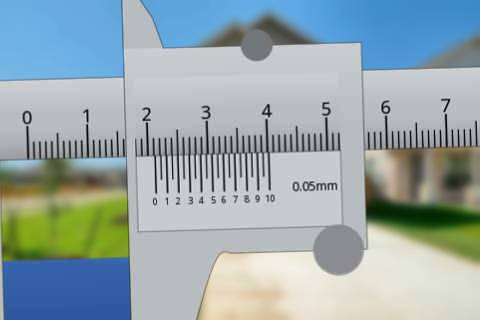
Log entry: 21.2 mm
